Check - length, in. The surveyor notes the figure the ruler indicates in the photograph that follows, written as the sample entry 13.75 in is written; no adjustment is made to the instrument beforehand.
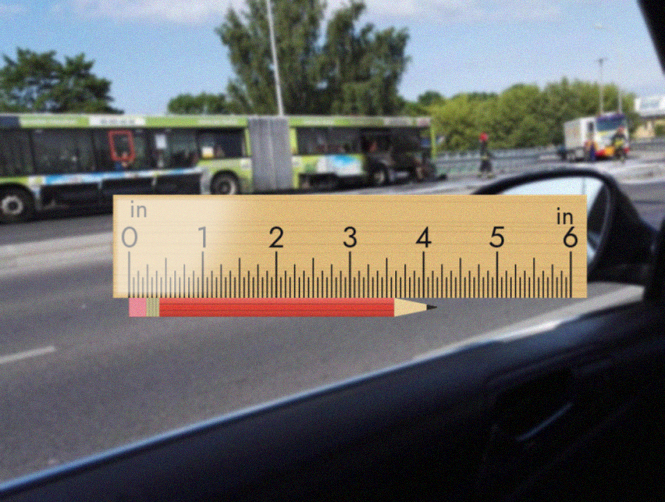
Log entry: 4.1875 in
